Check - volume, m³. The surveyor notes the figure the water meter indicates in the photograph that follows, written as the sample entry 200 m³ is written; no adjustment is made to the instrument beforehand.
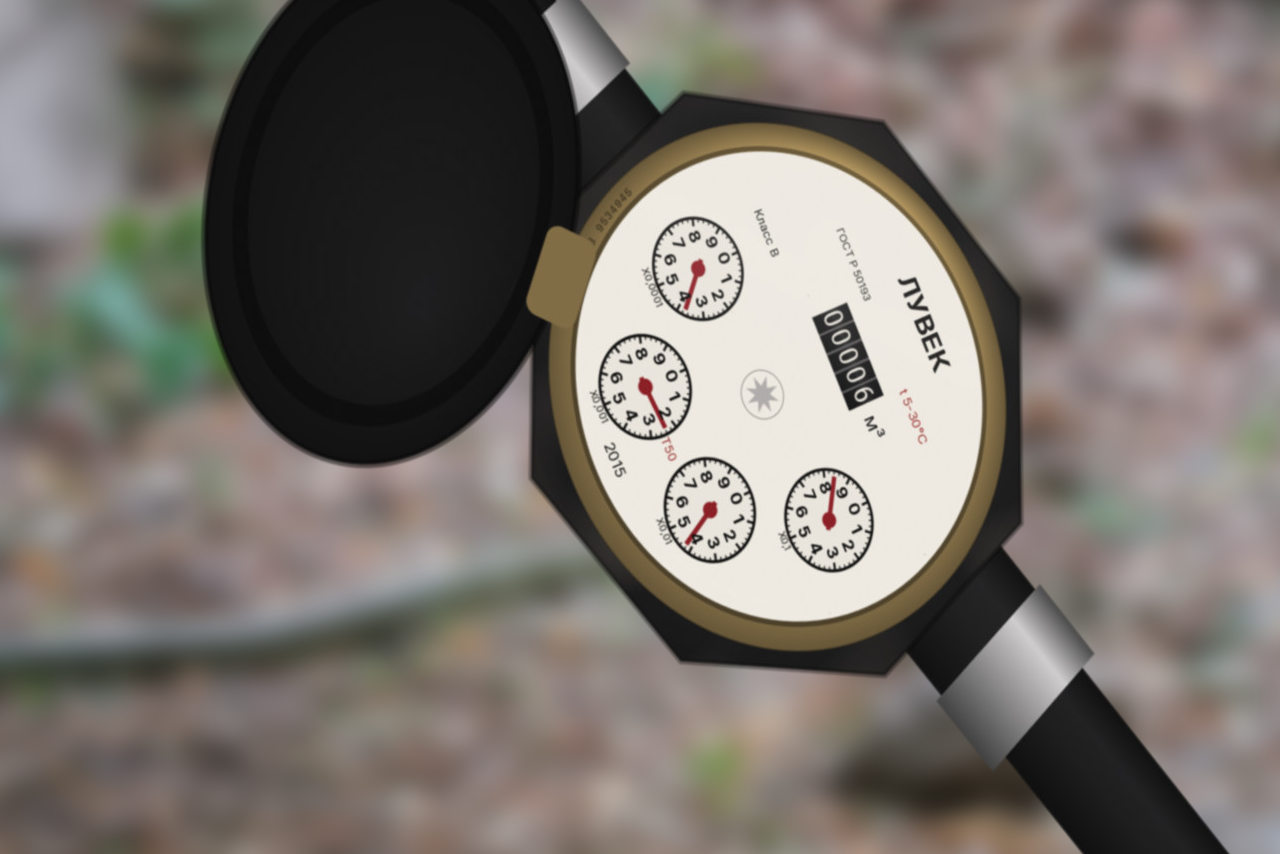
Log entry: 6.8423 m³
